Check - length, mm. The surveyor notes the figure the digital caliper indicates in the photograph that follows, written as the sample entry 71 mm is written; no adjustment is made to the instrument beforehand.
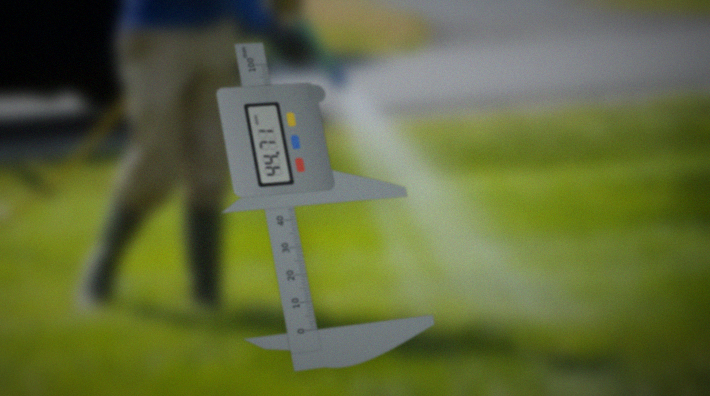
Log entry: 44.71 mm
